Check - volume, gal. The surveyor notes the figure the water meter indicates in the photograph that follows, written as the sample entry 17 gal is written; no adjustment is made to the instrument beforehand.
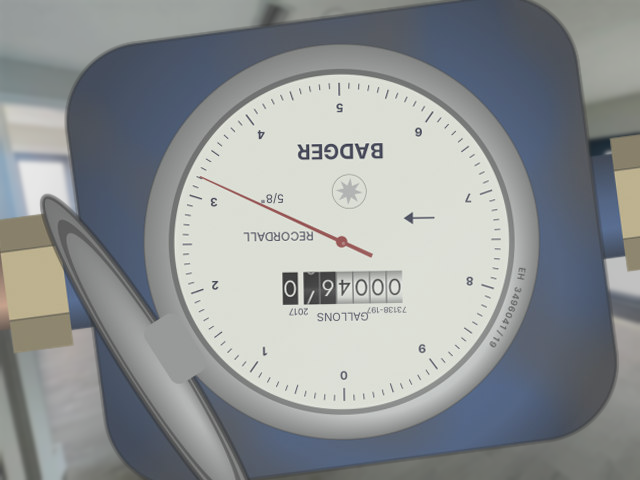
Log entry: 4673.2 gal
